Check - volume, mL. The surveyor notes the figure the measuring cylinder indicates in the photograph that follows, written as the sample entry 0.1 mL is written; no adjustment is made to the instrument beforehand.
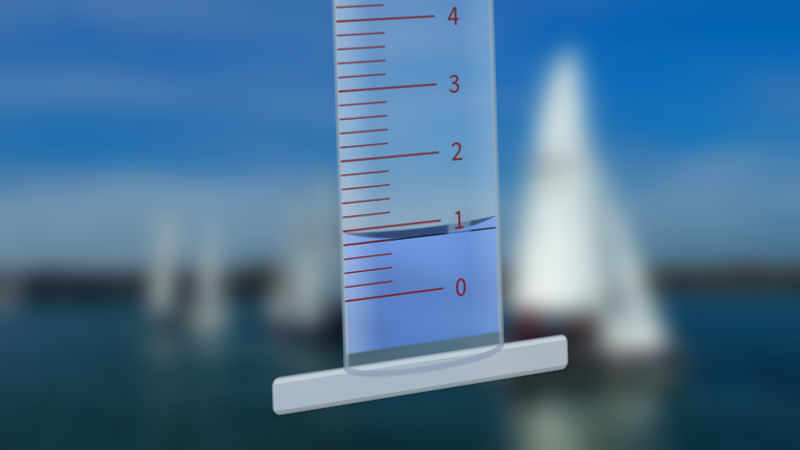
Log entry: 0.8 mL
